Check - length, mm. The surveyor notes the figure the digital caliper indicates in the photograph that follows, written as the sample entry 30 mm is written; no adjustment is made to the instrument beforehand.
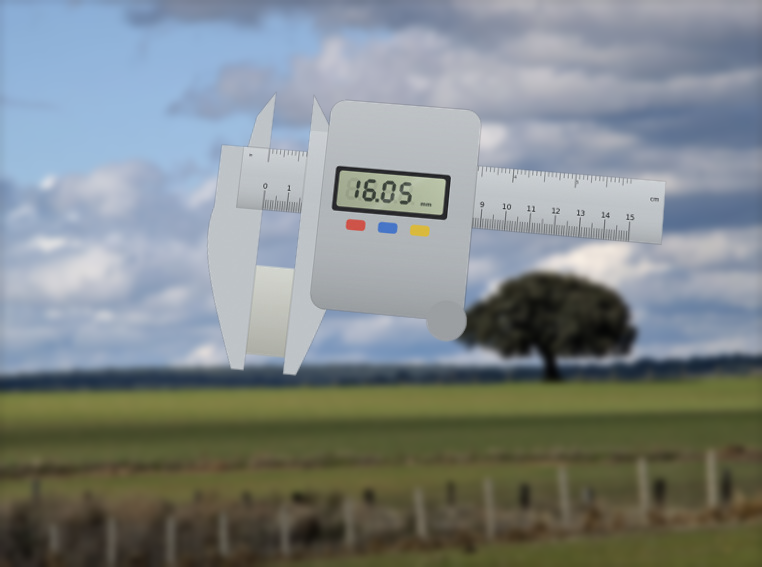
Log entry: 16.05 mm
